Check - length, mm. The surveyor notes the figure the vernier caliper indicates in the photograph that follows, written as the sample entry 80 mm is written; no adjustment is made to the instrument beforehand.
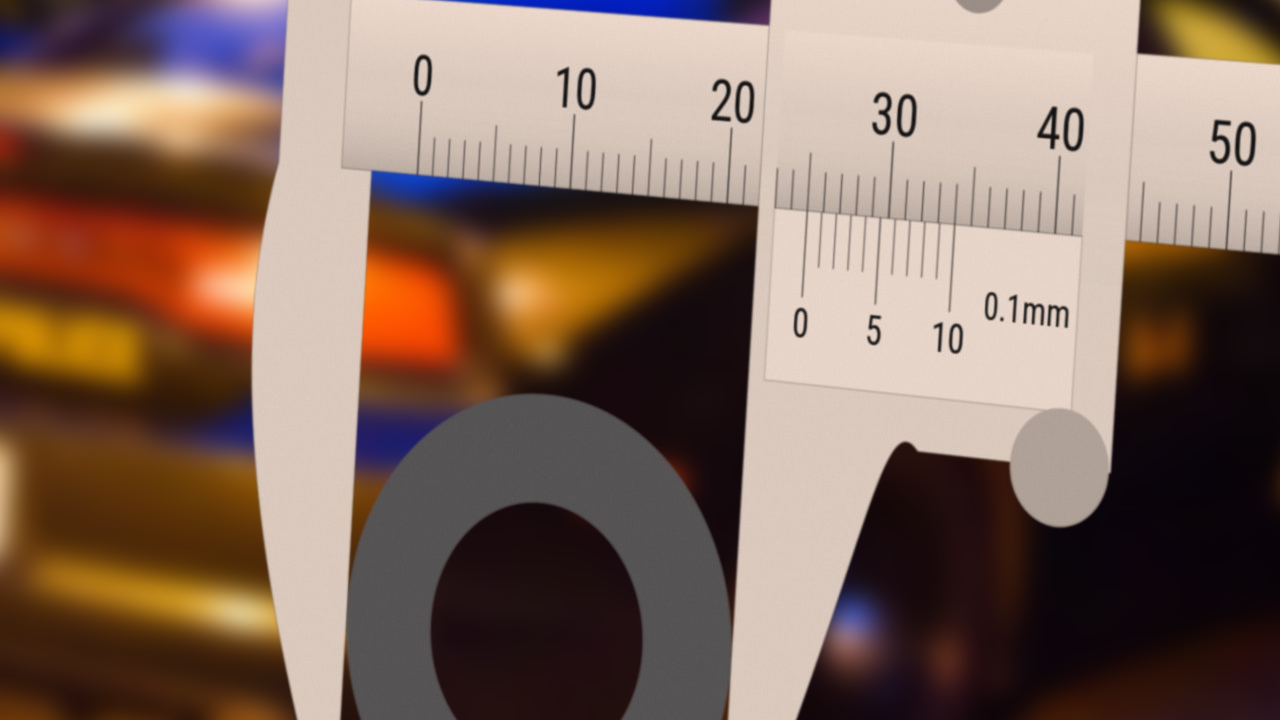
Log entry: 25.0 mm
